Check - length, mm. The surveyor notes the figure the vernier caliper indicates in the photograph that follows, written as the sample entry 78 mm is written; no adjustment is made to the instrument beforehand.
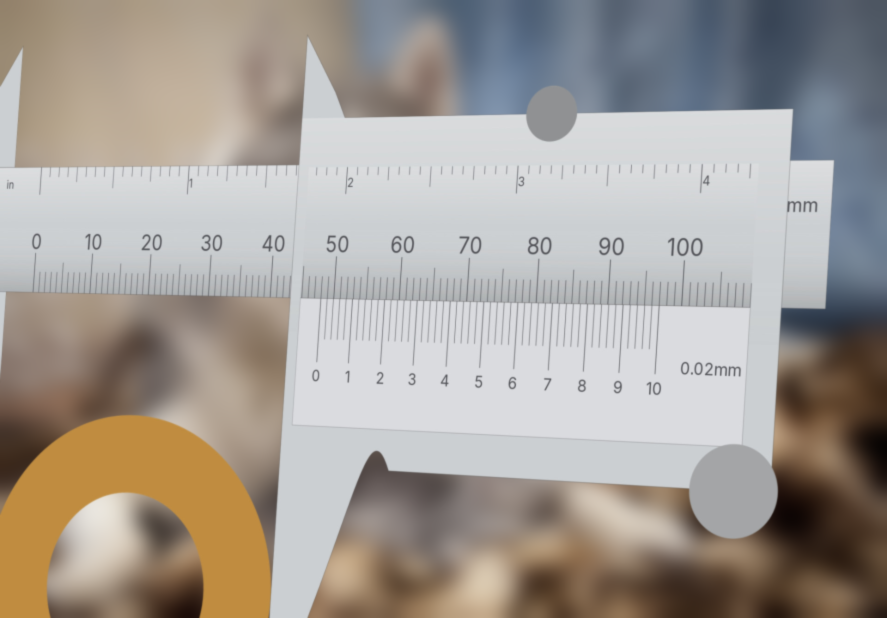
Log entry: 48.0 mm
